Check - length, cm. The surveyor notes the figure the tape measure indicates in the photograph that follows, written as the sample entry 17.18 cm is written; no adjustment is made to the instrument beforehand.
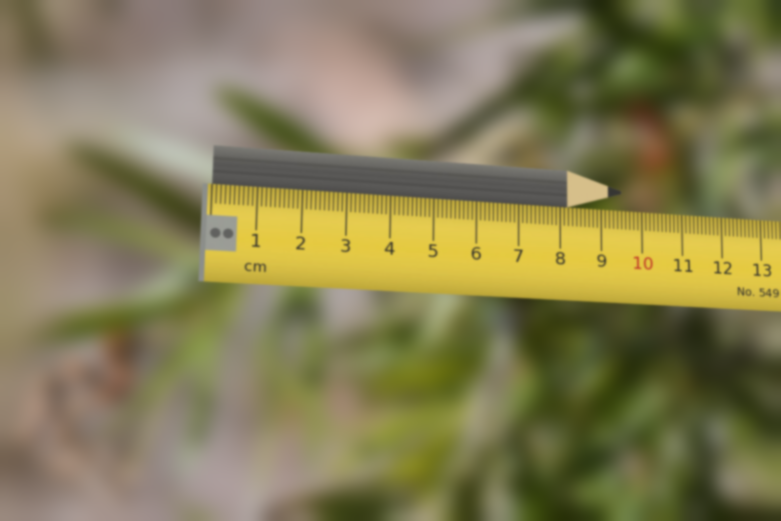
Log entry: 9.5 cm
